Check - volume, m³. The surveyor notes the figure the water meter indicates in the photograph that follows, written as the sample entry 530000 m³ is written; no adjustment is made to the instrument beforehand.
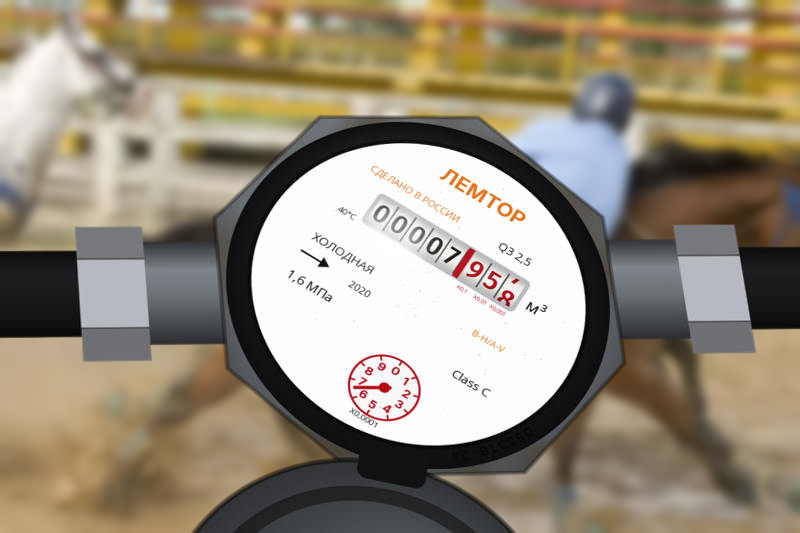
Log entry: 7.9576 m³
